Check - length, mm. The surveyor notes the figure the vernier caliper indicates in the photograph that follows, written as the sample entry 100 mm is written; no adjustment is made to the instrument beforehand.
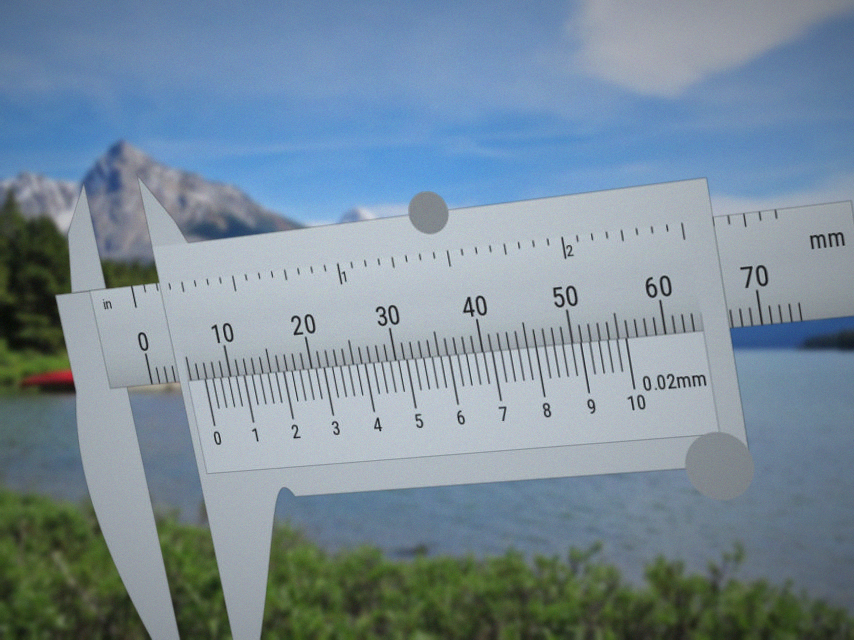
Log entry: 6.8 mm
